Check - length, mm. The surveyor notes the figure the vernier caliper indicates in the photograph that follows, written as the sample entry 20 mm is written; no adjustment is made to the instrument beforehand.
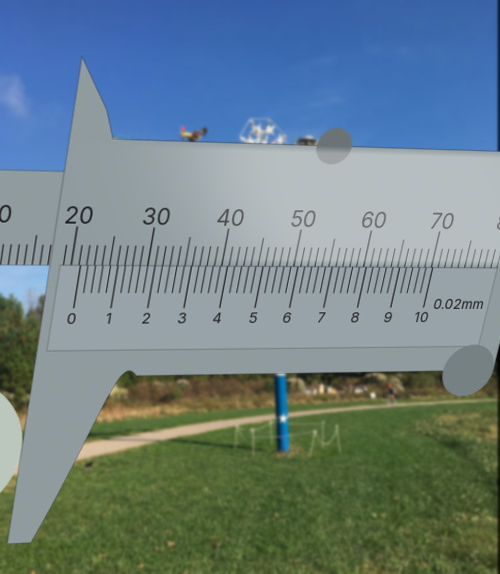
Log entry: 21.2 mm
